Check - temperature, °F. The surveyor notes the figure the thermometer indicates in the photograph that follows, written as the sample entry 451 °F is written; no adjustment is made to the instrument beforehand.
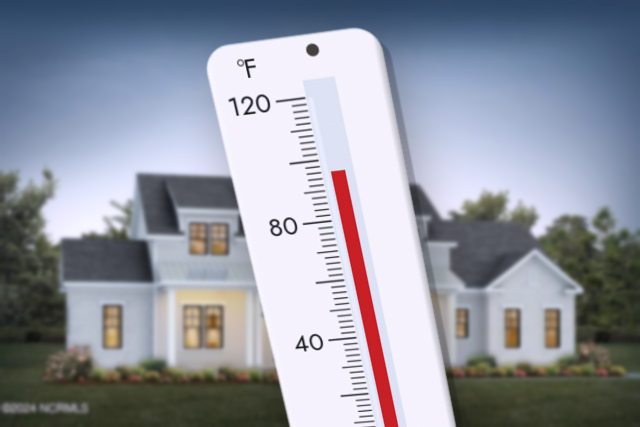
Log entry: 96 °F
